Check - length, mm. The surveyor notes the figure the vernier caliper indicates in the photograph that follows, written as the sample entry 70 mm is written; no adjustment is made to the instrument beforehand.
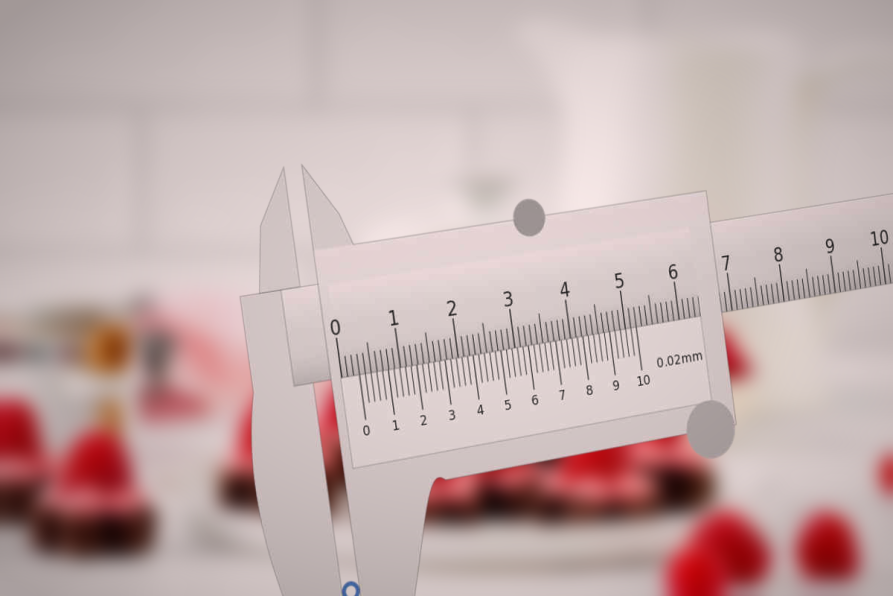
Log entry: 3.0 mm
